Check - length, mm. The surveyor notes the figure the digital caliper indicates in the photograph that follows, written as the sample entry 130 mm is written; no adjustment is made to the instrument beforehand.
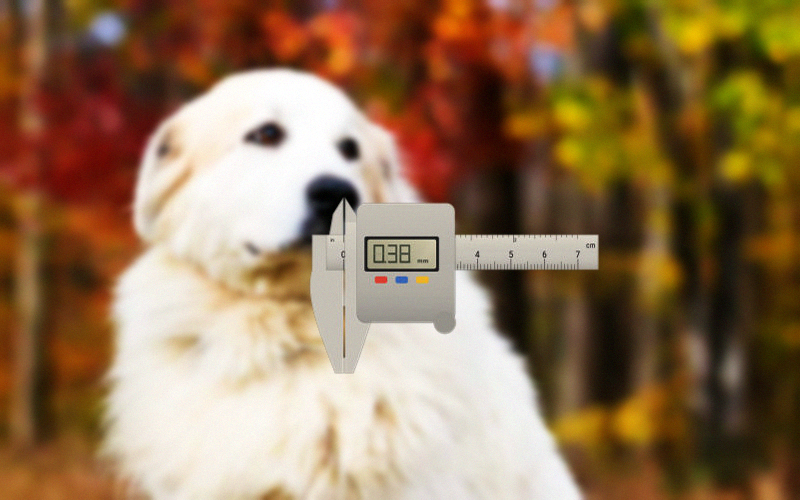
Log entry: 0.38 mm
